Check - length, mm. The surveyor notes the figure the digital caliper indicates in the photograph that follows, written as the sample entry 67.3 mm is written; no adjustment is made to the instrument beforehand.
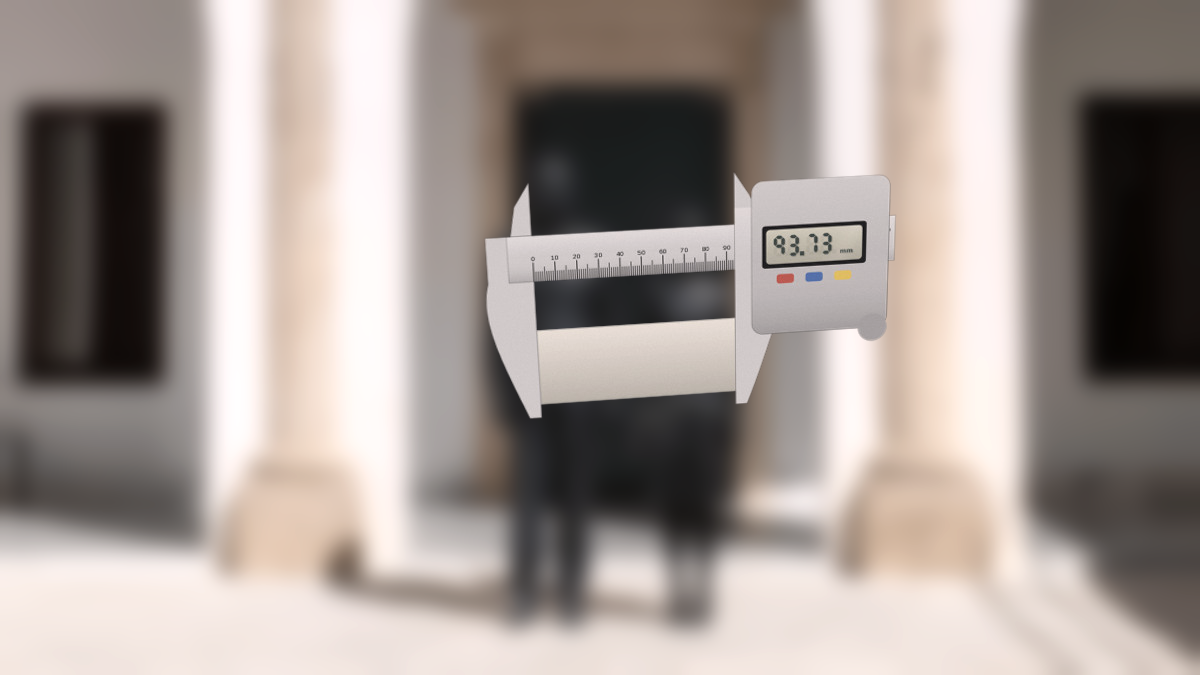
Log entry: 93.73 mm
